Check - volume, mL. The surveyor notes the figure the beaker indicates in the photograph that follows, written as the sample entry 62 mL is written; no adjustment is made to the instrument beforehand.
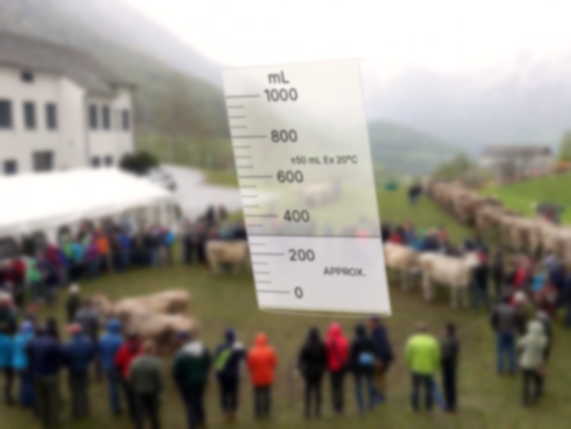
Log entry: 300 mL
